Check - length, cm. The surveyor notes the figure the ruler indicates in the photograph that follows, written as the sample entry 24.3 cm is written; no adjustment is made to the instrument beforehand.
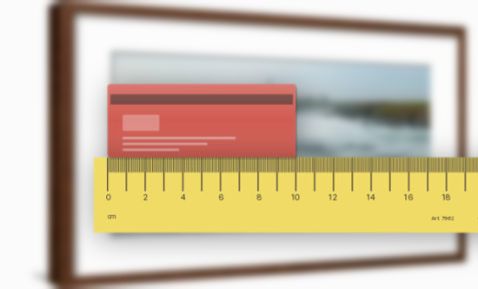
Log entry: 10 cm
